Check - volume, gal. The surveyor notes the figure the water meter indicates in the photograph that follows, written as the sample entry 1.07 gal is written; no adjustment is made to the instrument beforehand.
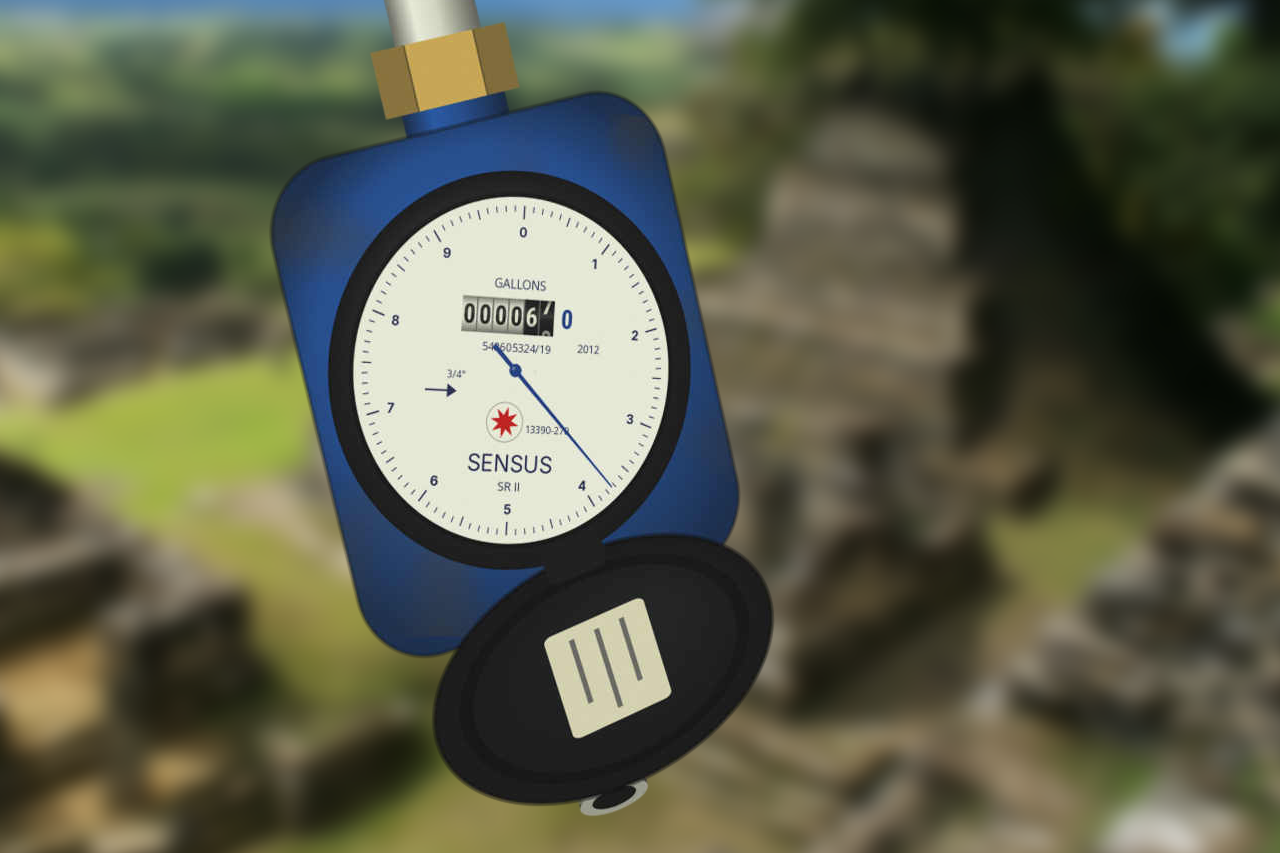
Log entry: 673.7 gal
